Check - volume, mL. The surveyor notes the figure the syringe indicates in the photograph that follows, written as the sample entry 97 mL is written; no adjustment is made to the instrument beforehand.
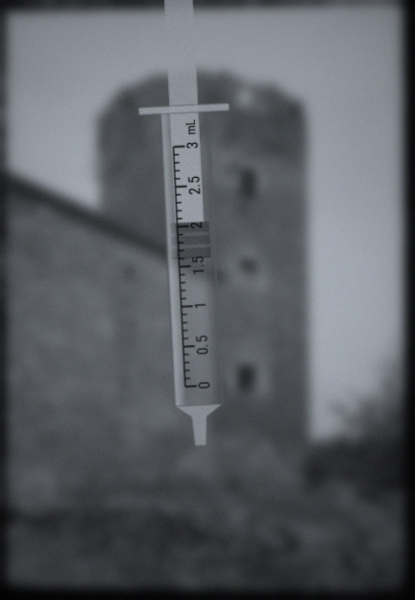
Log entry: 1.6 mL
